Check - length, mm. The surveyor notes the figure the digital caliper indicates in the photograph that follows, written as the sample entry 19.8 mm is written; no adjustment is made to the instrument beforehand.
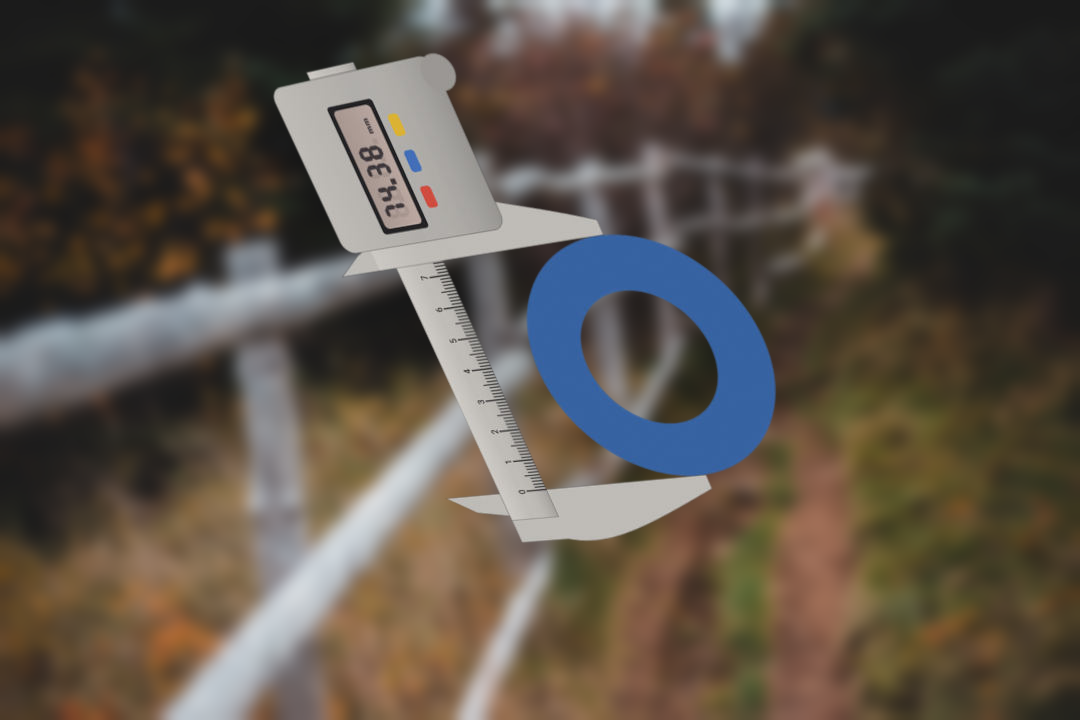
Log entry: 74.38 mm
